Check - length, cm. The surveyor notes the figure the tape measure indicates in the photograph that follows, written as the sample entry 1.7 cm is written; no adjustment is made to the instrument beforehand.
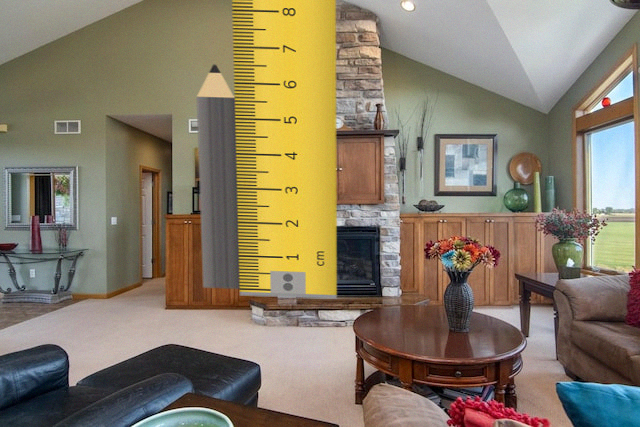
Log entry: 6.5 cm
